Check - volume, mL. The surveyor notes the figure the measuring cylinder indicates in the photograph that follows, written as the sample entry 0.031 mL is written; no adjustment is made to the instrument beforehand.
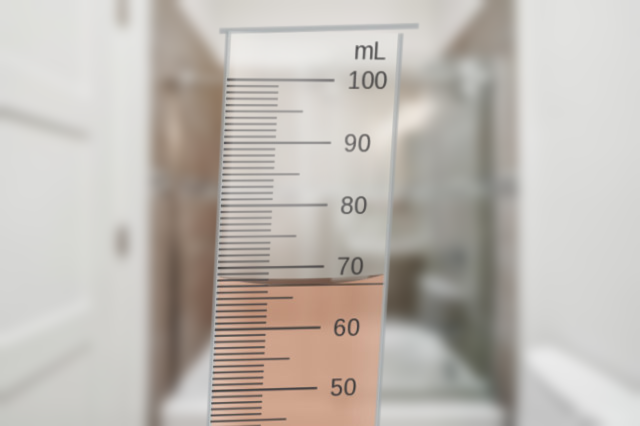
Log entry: 67 mL
